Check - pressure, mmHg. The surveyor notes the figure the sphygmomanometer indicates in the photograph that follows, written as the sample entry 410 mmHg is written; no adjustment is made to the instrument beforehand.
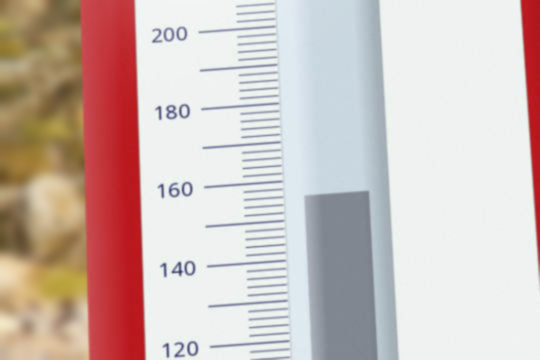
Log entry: 156 mmHg
